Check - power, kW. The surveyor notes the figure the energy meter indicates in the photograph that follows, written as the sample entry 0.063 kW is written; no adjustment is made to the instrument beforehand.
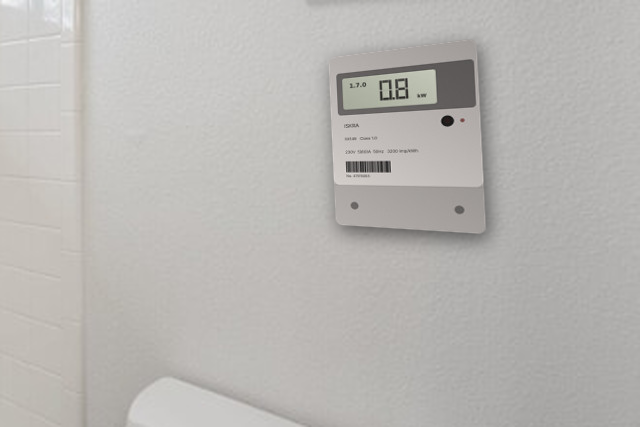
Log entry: 0.8 kW
